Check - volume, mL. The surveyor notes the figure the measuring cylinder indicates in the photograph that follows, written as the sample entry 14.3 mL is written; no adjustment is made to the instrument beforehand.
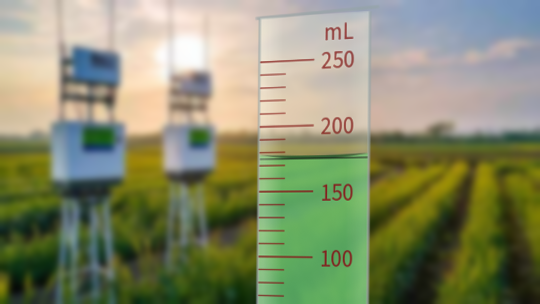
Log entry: 175 mL
